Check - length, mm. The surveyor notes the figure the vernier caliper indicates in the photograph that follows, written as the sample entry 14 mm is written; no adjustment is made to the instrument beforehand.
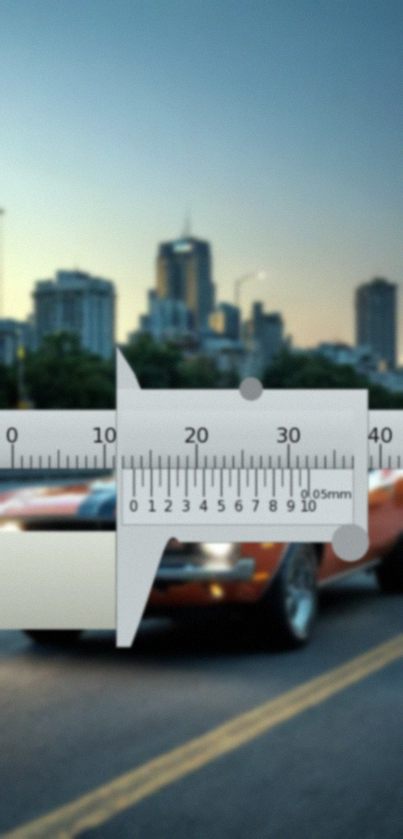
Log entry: 13.2 mm
